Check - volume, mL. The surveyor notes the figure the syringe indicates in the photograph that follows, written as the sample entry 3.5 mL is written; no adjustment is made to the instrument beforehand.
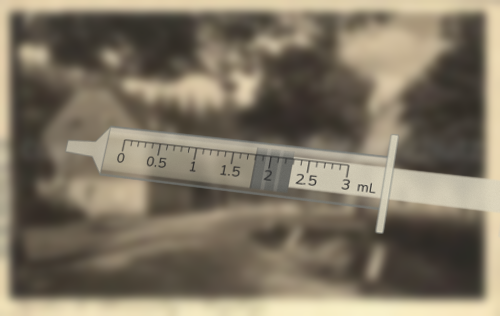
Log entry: 1.8 mL
